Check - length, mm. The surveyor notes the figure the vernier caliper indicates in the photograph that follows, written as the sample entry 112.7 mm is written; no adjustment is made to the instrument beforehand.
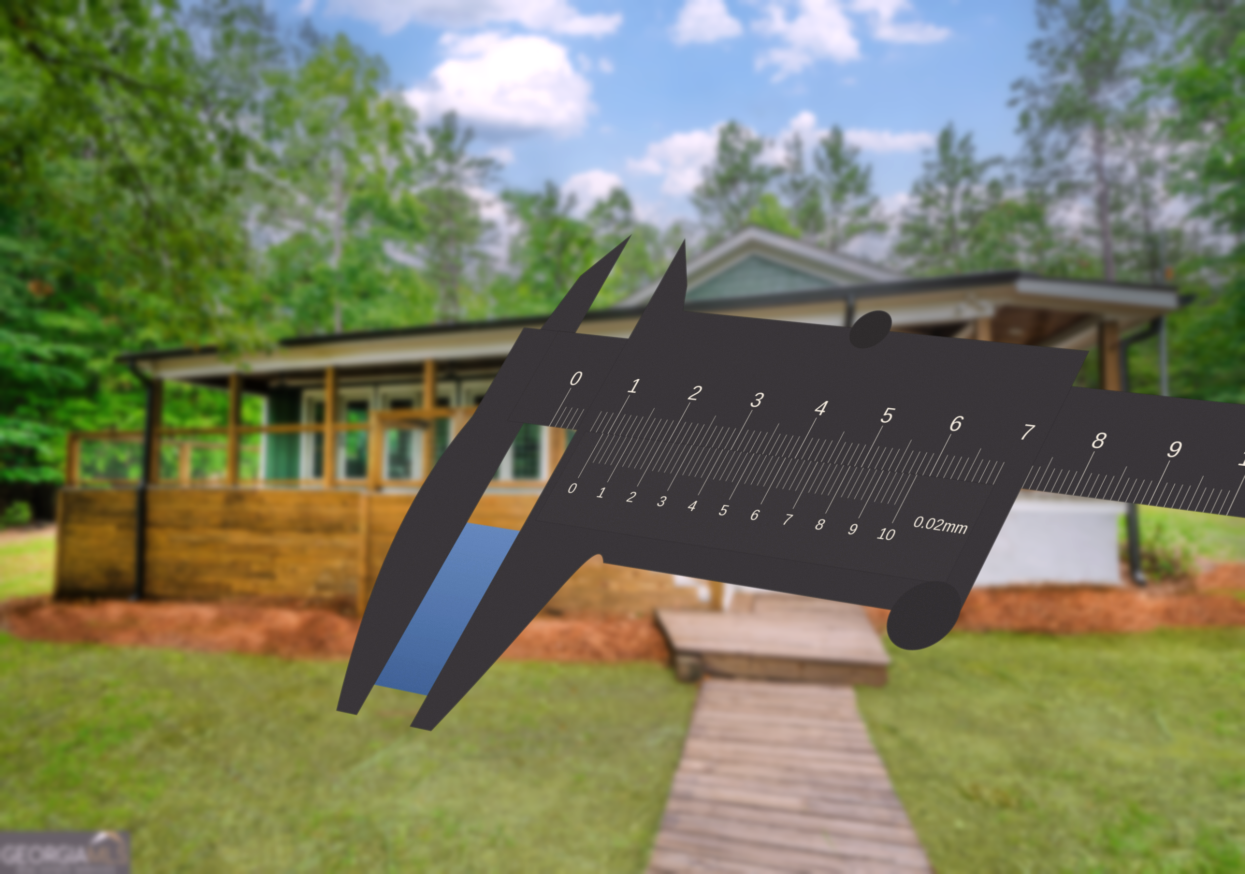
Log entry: 9.2 mm
